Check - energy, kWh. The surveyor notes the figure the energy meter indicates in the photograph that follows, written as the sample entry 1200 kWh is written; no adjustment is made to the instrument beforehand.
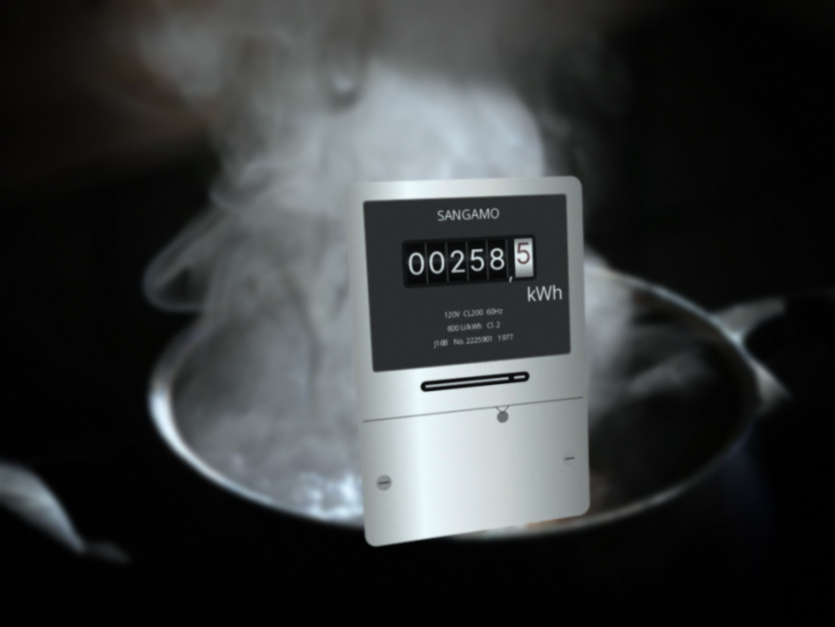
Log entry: 258.5 kWh
